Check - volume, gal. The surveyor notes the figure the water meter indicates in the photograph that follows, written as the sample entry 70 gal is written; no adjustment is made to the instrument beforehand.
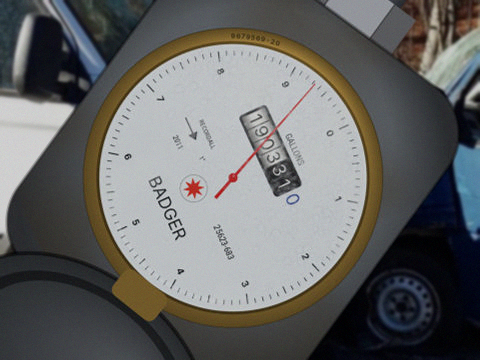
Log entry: 1903309.3 gal
